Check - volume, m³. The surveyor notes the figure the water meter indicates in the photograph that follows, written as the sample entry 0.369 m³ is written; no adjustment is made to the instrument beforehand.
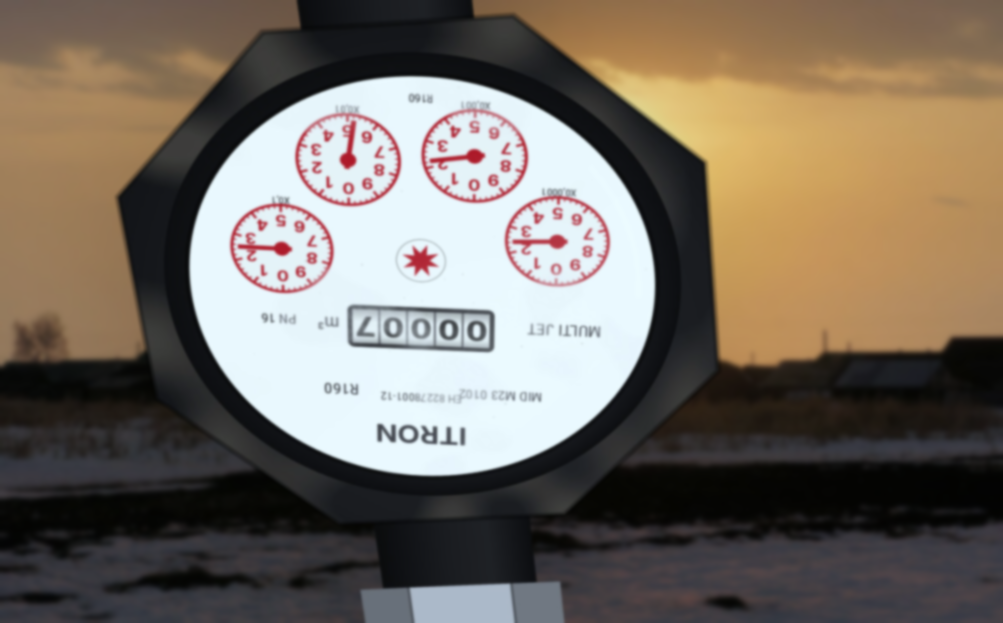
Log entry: 7.2522 m³
